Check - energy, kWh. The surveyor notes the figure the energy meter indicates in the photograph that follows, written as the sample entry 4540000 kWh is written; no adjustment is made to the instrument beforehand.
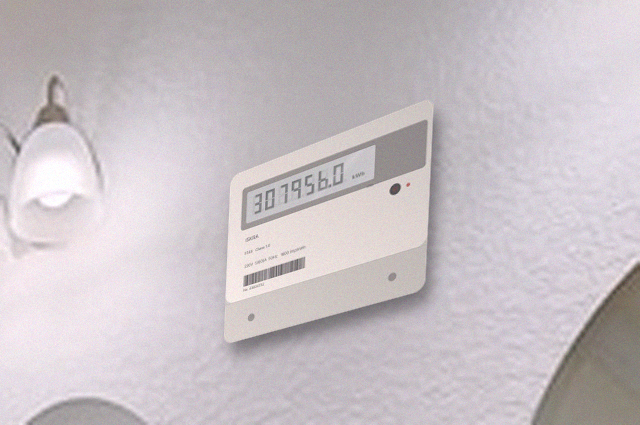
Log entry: 307956.0 kWh
